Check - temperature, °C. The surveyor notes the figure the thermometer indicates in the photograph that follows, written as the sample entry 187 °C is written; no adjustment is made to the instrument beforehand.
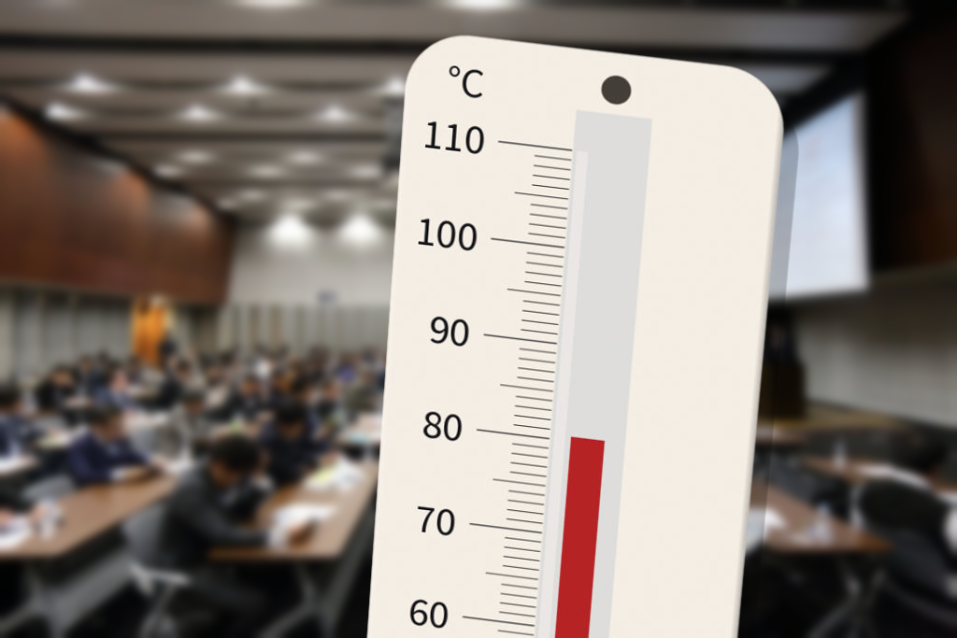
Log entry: 80.5 °C
